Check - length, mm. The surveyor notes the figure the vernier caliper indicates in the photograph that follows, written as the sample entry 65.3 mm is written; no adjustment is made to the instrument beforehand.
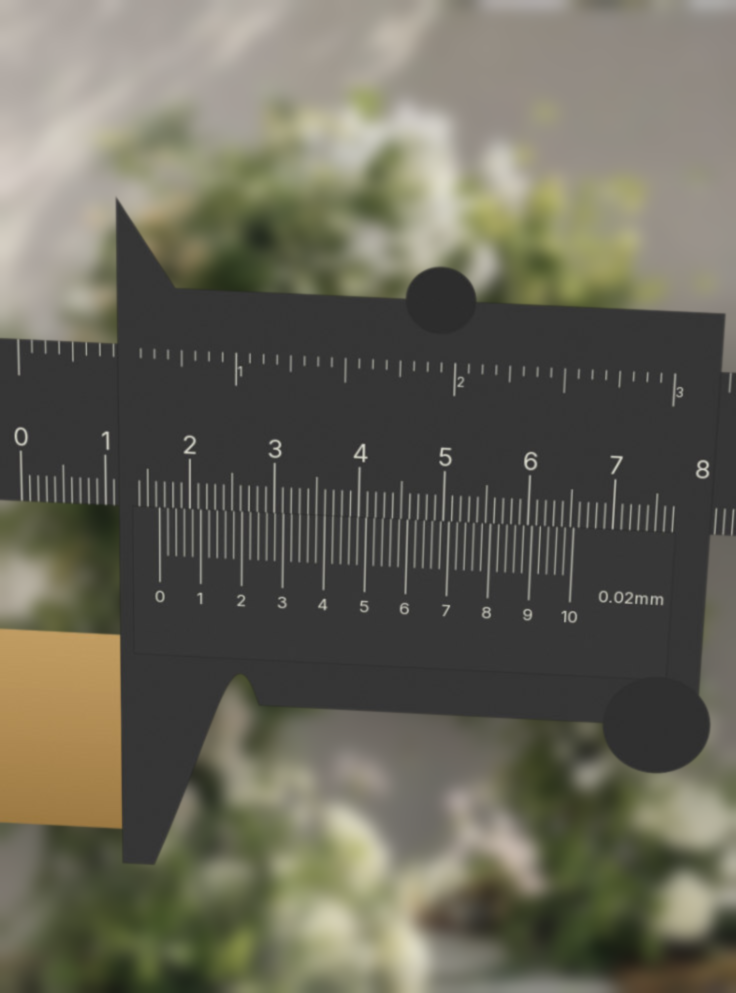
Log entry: 16.4 mm
